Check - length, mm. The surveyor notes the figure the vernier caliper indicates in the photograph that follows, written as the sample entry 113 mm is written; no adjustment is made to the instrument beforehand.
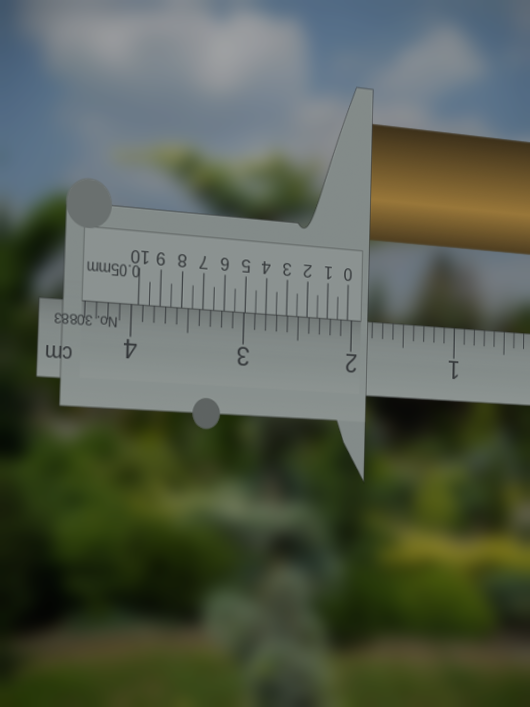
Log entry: 20.4 mm
